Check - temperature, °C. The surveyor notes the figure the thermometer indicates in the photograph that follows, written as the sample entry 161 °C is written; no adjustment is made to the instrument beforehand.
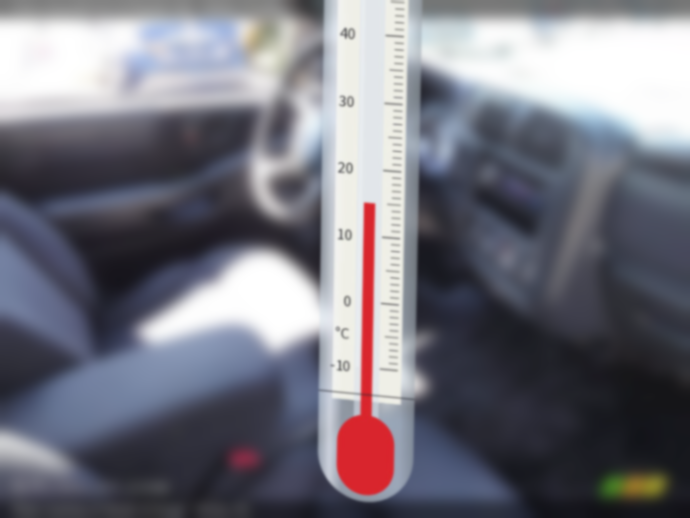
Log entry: 15 °C
